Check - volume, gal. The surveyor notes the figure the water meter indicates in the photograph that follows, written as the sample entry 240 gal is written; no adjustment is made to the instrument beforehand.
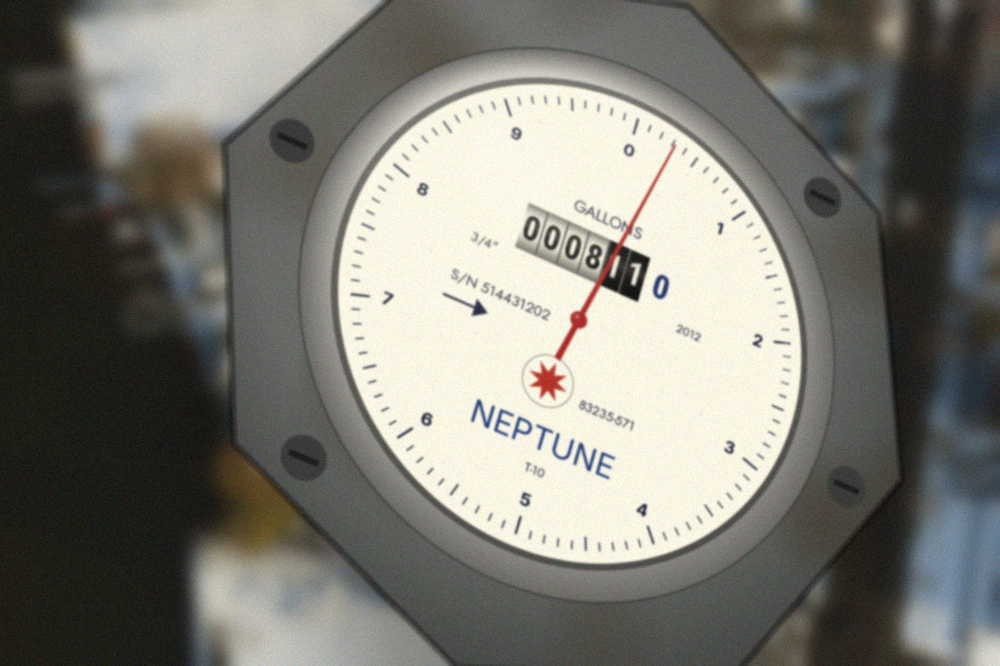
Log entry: 8110.3 gal
